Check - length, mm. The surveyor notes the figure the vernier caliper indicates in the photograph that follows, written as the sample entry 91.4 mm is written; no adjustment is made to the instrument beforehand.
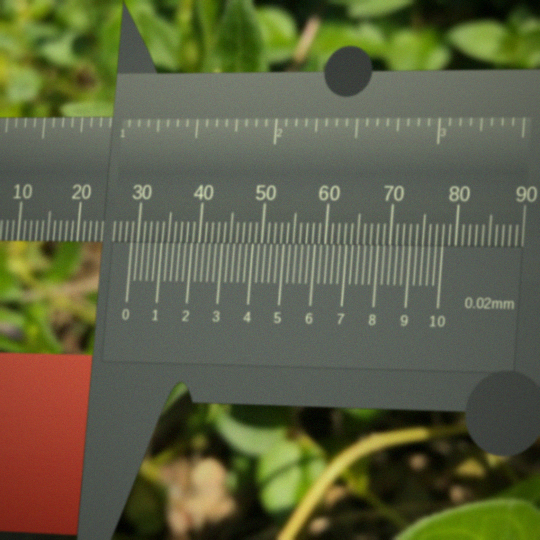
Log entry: 29.0 mm
